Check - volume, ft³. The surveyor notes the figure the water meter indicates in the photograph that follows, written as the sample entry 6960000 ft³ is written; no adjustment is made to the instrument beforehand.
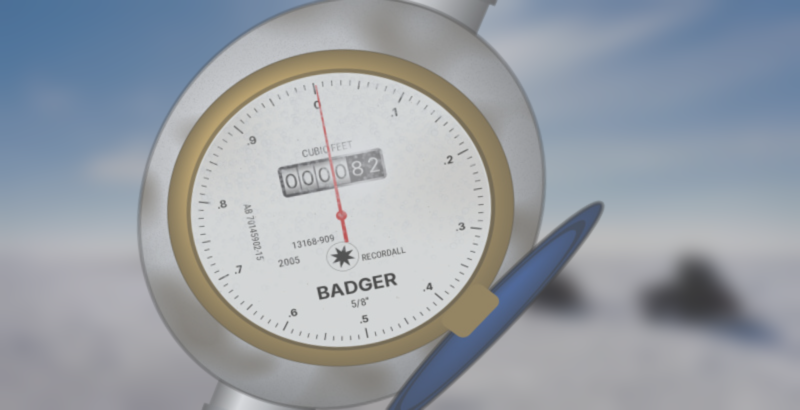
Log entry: 82.00 ft³
